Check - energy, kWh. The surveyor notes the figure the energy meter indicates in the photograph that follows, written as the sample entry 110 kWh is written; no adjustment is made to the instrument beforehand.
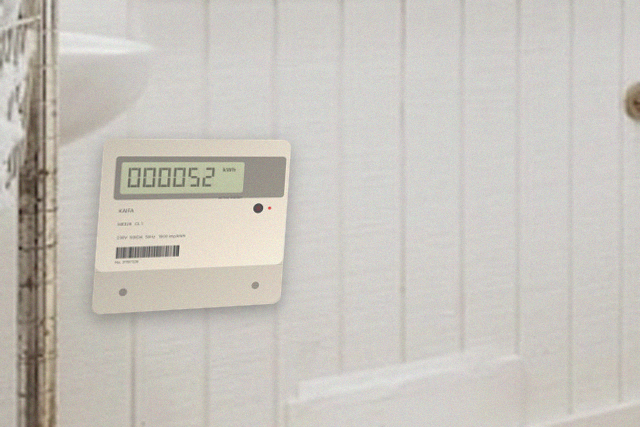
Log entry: 52 kWh
